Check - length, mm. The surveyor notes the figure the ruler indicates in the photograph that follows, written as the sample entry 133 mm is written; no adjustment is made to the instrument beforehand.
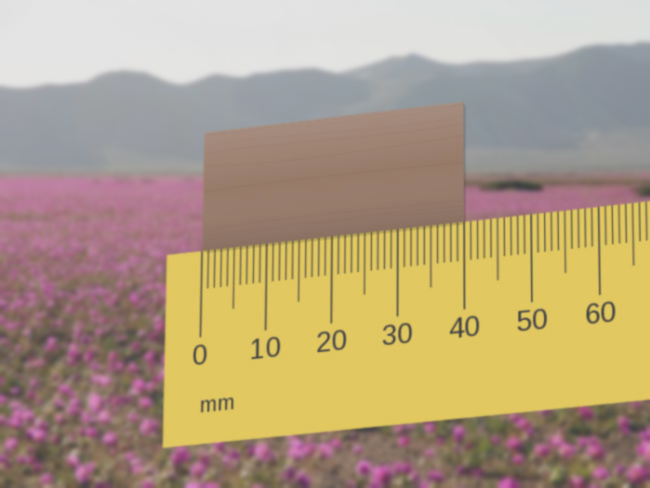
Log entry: 40 mm
